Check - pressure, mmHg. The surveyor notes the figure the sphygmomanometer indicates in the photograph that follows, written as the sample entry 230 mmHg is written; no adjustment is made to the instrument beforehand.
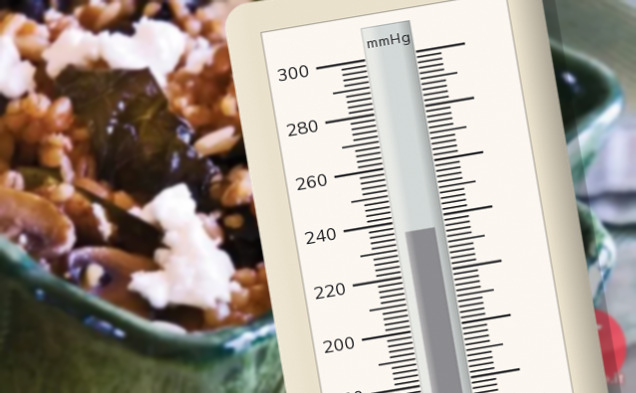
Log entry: 236 mmHg
